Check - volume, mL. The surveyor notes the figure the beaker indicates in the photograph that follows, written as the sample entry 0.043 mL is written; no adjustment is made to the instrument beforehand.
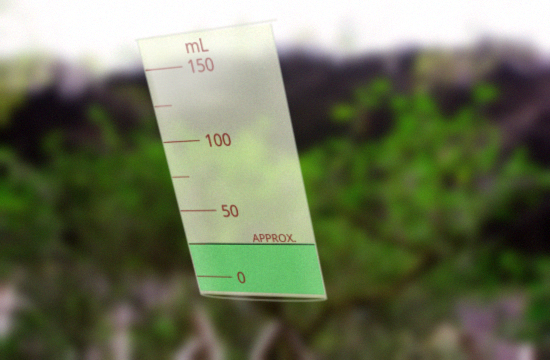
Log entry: 25 mL
